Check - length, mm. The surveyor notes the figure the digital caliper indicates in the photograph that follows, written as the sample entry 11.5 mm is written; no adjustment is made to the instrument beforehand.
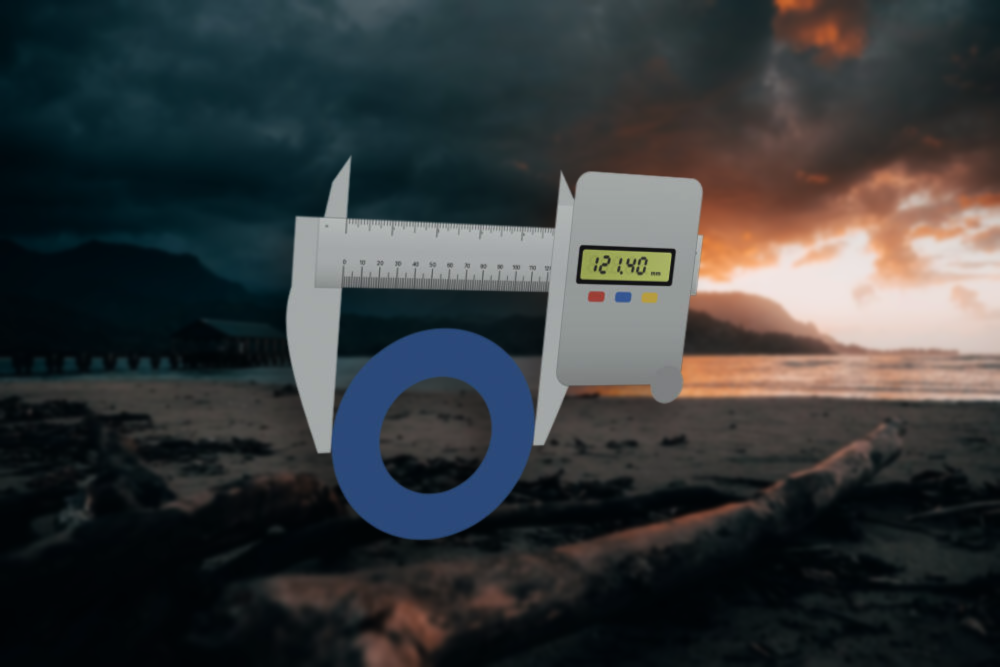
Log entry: 121.40 mm
